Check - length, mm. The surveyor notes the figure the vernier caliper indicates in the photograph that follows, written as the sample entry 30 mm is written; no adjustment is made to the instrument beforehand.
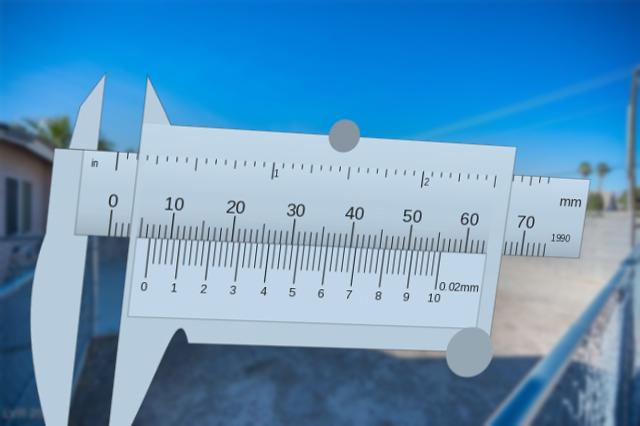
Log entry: 6.6 mm
